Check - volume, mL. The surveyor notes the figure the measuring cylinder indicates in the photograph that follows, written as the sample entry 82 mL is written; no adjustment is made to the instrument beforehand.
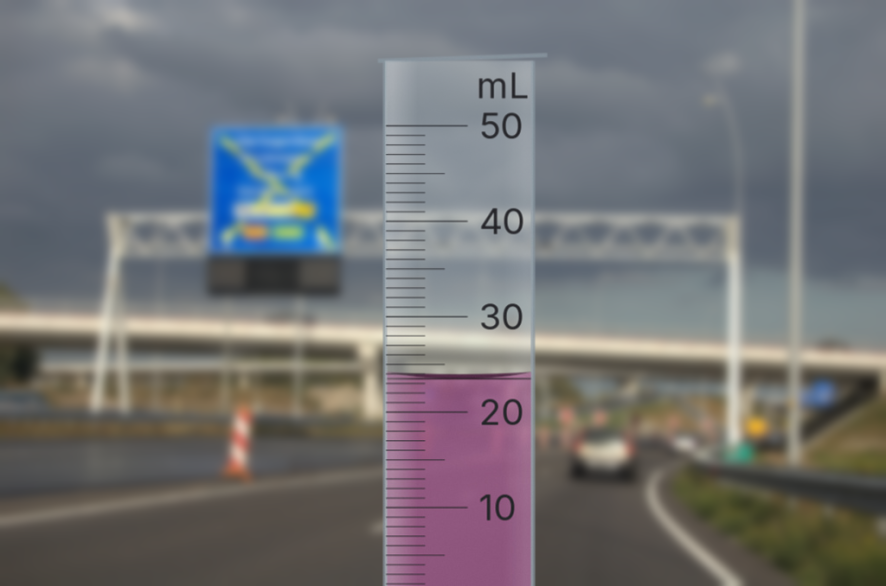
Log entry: 23.5 mL
